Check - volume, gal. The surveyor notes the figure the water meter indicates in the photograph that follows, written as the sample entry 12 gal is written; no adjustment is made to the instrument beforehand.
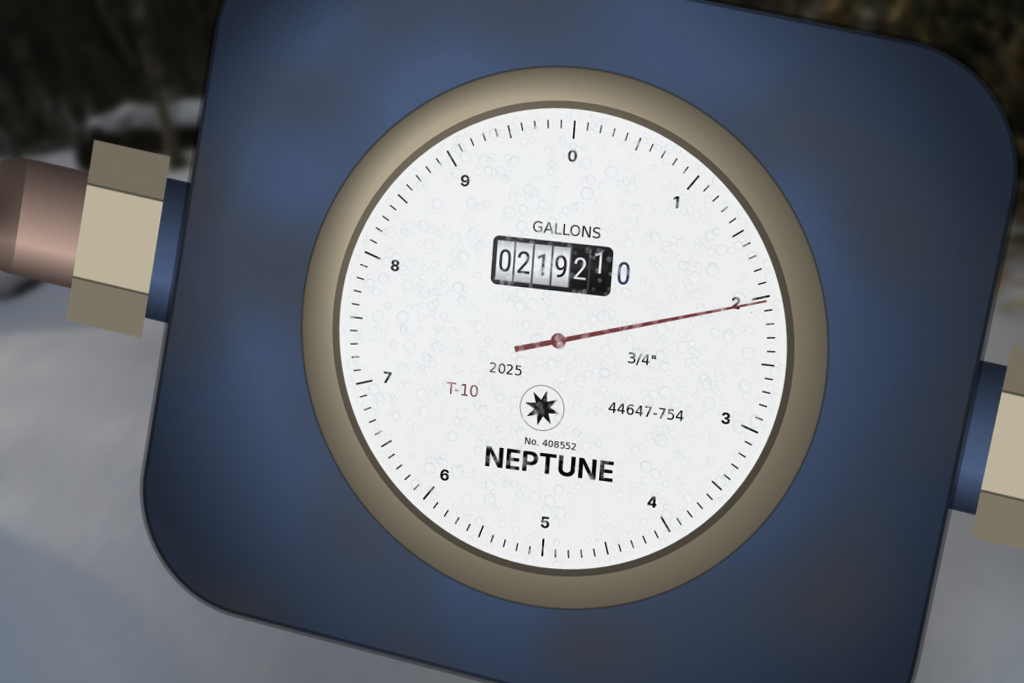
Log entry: 219212.0 gal
